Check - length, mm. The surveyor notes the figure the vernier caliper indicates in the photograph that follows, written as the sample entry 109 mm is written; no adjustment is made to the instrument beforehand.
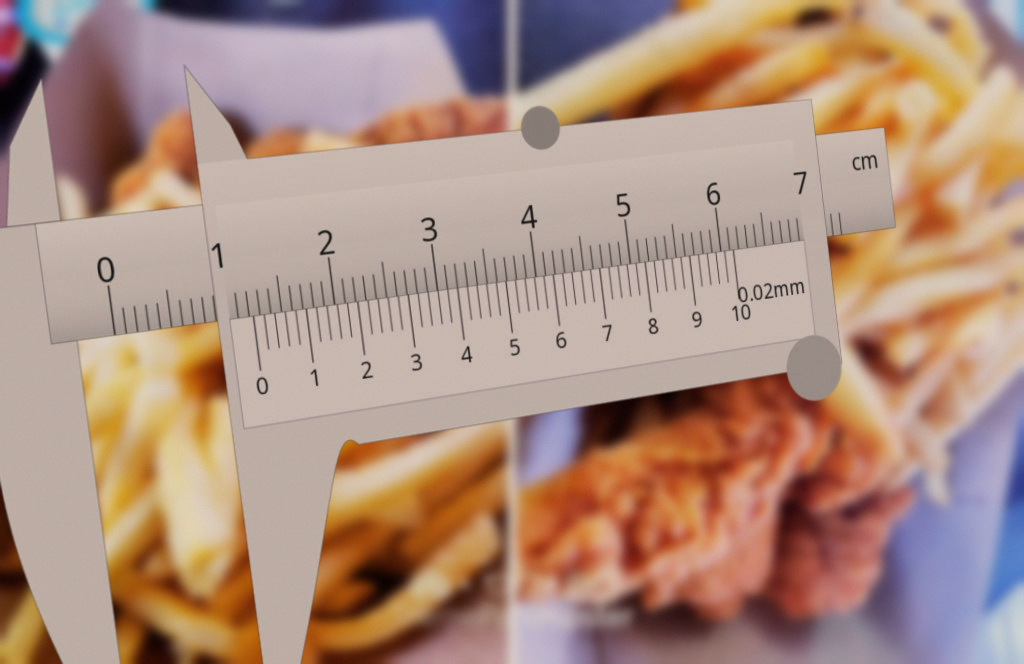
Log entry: 12.4 mm
